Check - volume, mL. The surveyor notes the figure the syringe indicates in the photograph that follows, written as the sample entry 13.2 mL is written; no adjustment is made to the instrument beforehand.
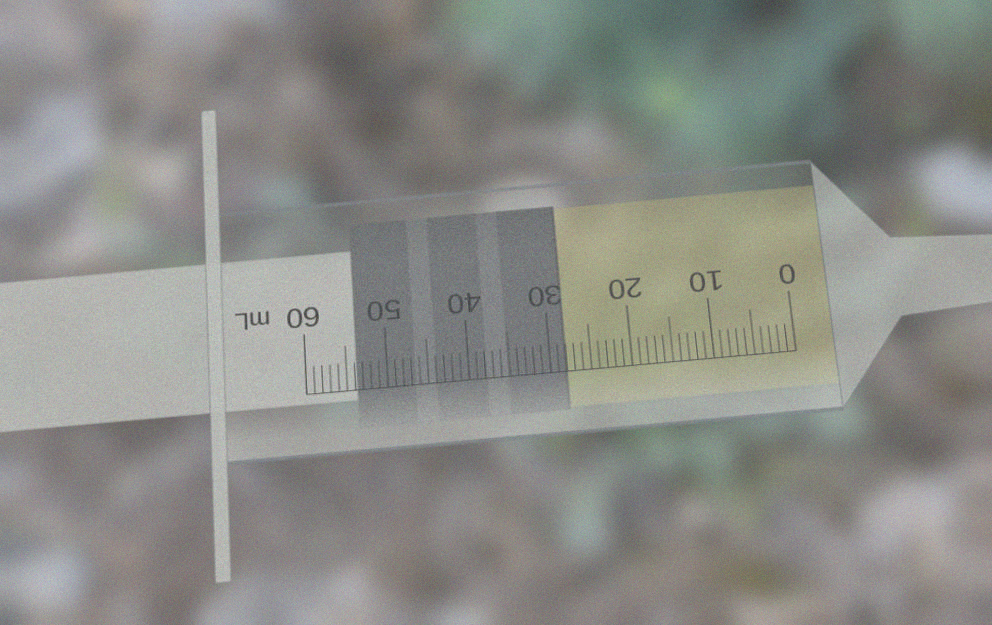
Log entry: 28 mL
